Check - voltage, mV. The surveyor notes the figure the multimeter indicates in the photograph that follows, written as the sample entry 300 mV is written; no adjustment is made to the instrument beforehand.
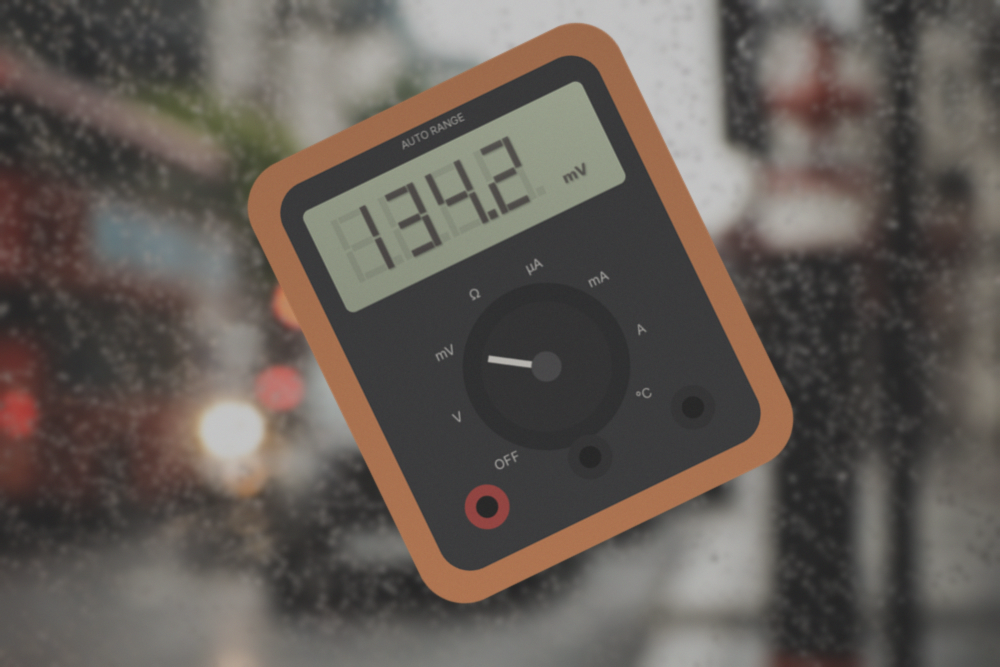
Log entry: 134.2 mV
